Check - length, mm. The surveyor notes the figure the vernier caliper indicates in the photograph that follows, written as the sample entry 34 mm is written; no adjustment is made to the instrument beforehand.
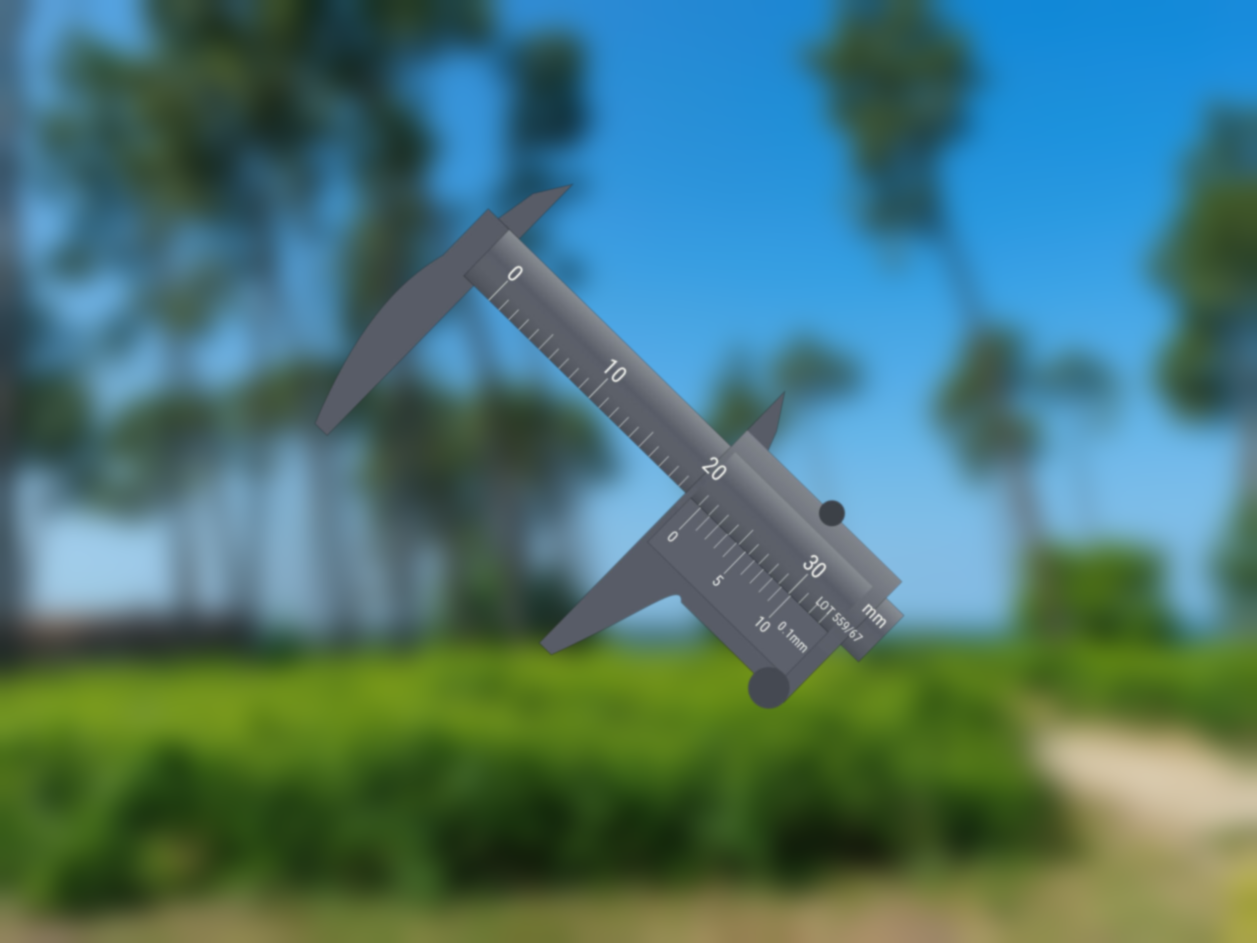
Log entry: 21.2 mm
